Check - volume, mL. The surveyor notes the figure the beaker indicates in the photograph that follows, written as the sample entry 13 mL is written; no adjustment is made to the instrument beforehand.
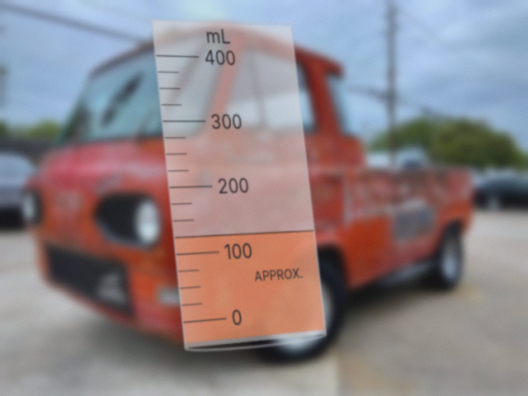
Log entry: 125 mL
